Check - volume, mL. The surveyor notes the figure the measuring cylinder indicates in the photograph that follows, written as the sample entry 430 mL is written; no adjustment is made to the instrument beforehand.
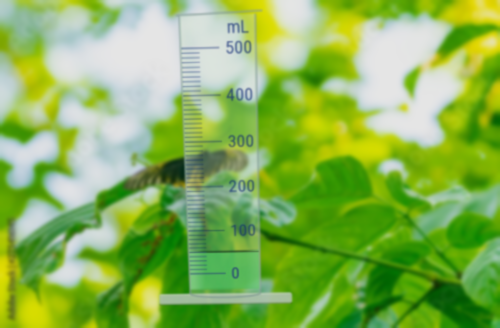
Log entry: 50 mL
